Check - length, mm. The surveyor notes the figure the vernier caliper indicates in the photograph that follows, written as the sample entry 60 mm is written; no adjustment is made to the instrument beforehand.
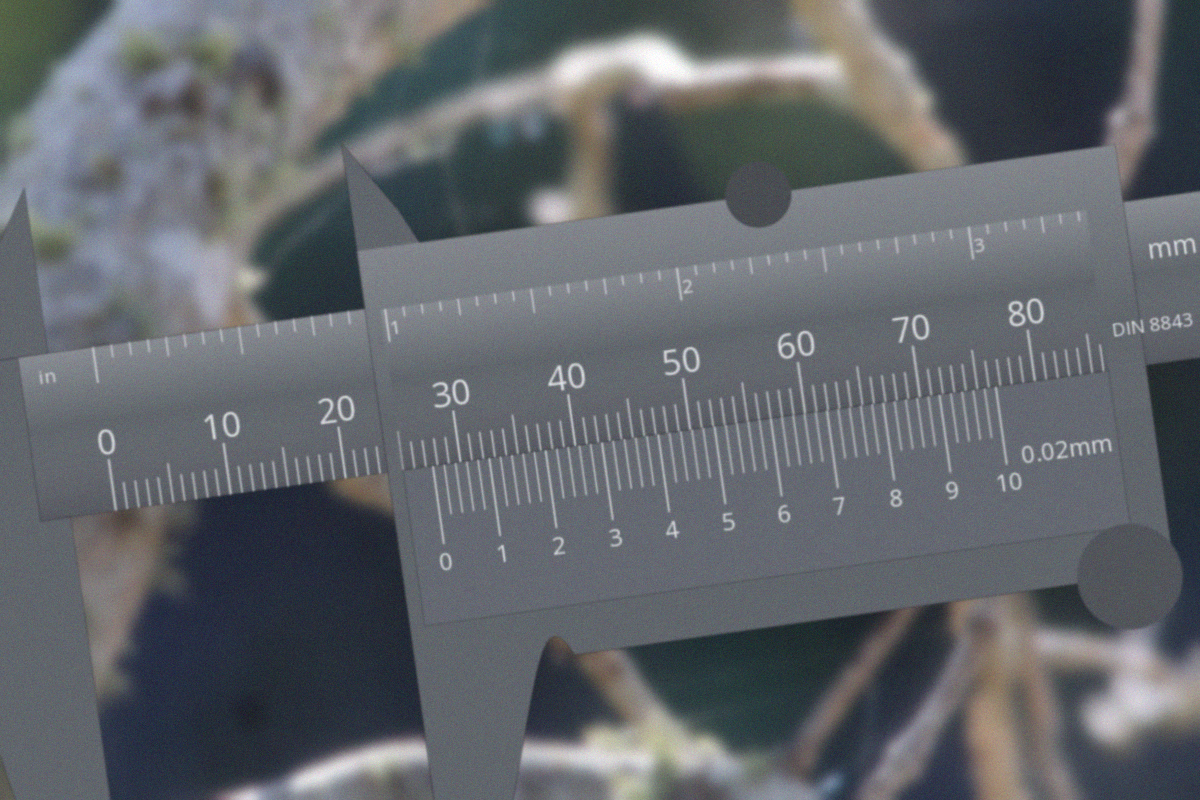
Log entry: 27.6 mm
